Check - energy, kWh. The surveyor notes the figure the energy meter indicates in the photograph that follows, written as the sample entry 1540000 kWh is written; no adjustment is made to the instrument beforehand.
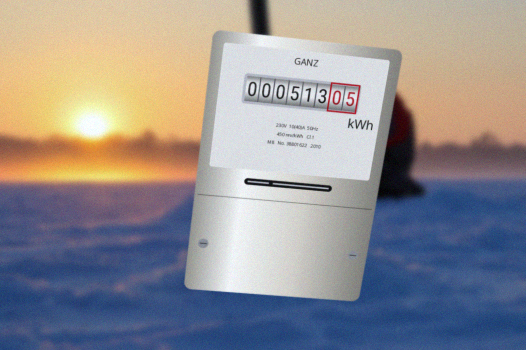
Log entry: 513.05 kWh
